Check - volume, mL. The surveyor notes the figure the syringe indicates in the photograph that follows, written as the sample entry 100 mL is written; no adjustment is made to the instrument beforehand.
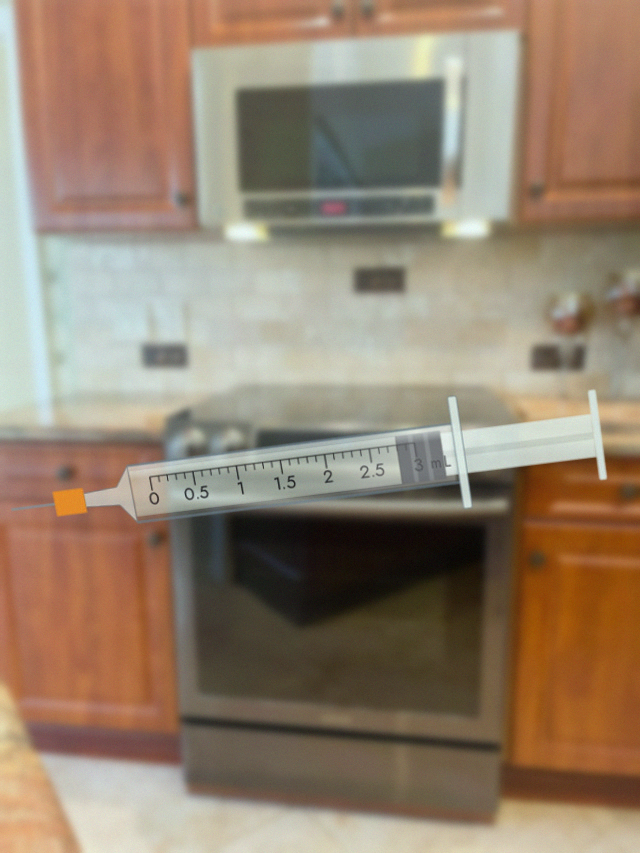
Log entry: 2.8 mL
